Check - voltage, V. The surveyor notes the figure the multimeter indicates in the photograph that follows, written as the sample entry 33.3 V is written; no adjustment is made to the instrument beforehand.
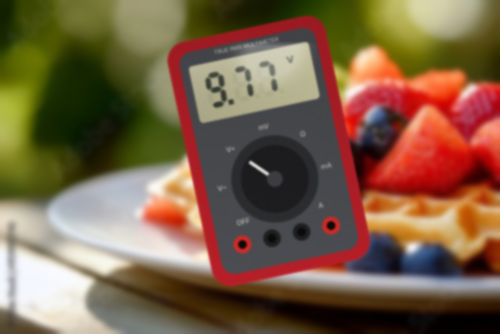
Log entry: 9.77 V
